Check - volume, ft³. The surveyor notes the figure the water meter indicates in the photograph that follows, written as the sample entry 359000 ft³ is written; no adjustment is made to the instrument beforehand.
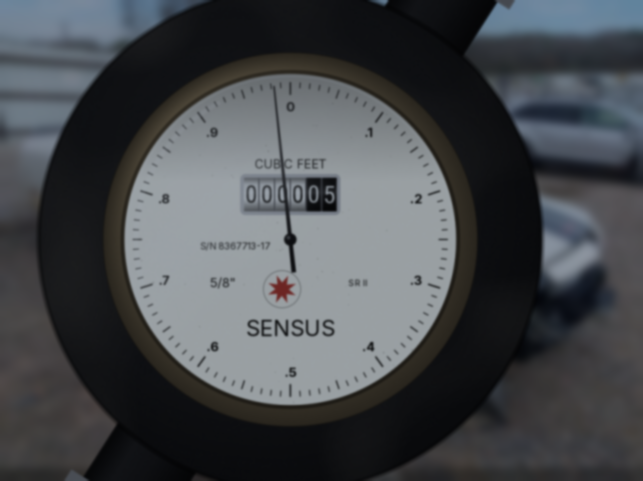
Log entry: 4.98 ft³
